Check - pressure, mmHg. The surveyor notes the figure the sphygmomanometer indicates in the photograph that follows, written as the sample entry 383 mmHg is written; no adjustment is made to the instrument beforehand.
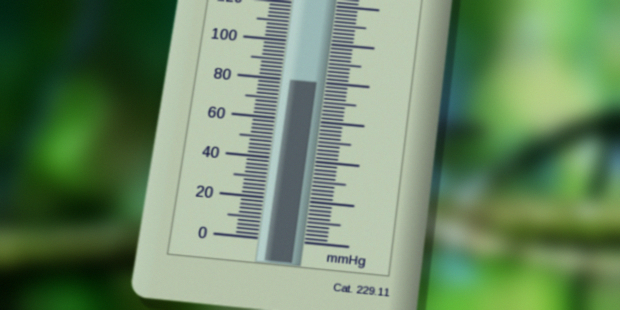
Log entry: 80 mmHg
